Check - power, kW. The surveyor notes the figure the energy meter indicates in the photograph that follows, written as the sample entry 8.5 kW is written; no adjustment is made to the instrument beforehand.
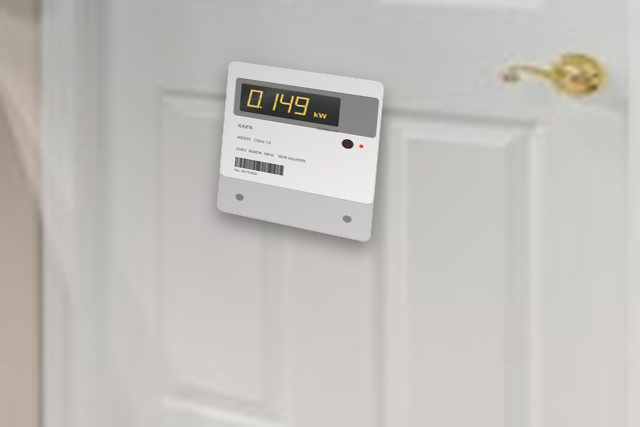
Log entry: 0.149 kW
